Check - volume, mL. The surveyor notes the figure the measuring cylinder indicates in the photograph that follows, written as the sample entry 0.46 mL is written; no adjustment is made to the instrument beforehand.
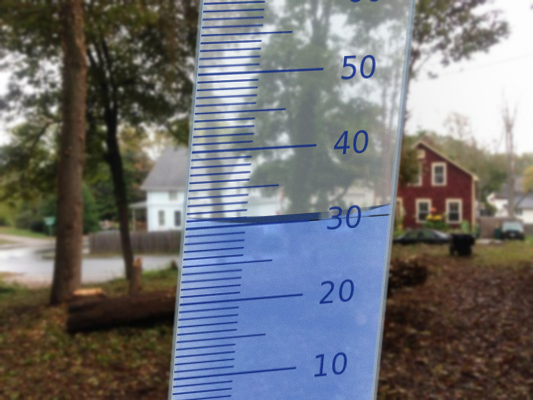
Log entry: 30 mL
